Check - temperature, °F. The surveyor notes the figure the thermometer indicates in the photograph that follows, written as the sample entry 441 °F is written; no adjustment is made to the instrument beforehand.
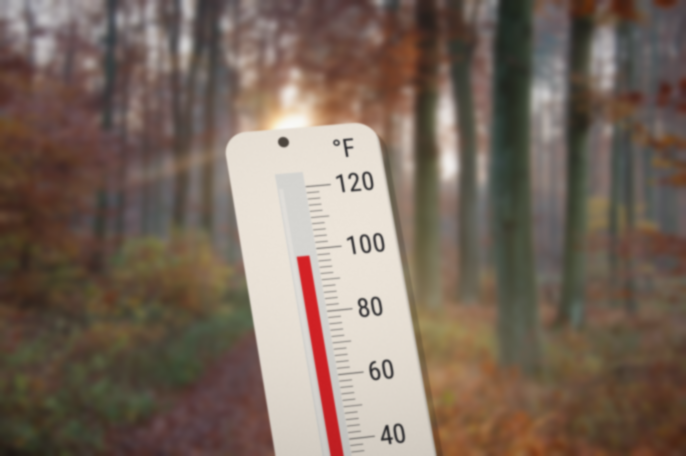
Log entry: 98 °F
